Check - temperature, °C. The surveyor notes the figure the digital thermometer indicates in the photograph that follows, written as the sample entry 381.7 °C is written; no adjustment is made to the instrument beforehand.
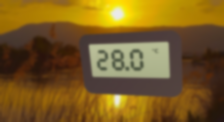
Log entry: 28.0 °C
